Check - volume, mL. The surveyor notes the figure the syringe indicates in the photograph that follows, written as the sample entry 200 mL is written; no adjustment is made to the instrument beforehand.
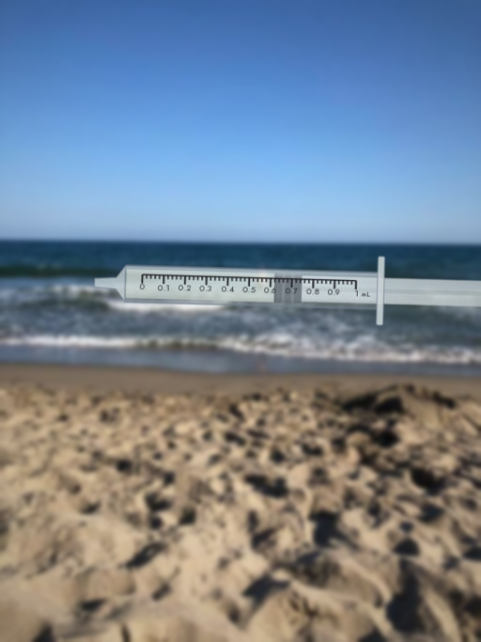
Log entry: 0.62 mL
